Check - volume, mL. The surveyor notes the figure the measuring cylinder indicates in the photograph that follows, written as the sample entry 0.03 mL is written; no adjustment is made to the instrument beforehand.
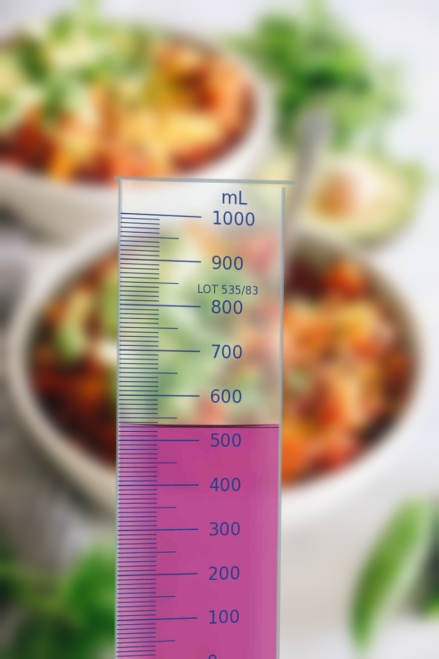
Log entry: 530 mL
